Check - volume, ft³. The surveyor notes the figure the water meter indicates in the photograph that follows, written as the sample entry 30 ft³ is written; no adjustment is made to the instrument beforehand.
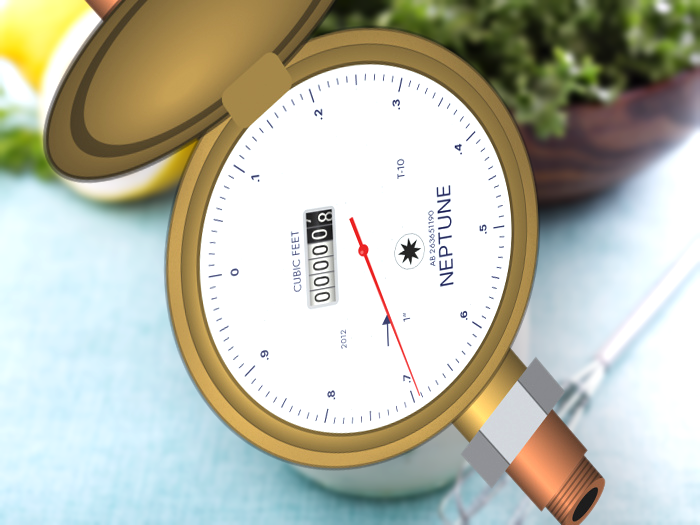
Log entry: 7.69 ft³
